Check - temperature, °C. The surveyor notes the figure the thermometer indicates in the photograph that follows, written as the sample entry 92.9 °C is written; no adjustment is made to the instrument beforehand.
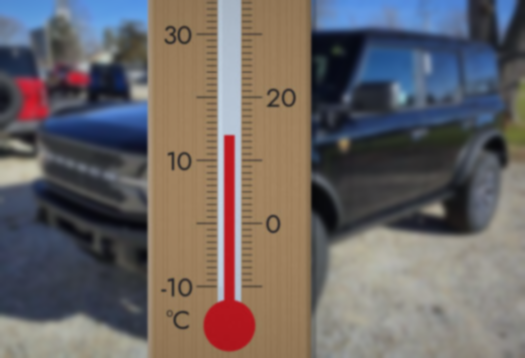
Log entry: 14 °C
